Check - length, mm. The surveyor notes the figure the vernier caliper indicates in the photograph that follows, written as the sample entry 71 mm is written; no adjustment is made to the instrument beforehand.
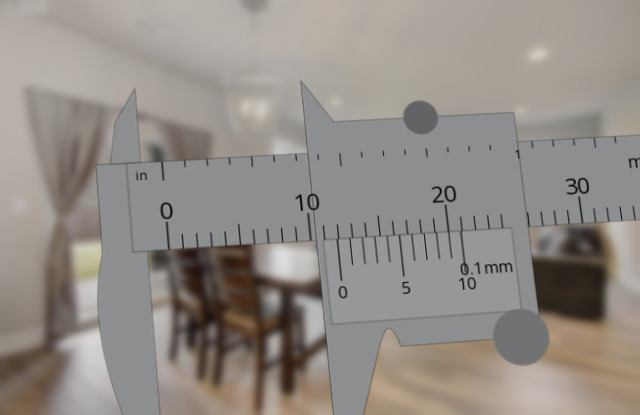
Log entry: 11.9 mm
